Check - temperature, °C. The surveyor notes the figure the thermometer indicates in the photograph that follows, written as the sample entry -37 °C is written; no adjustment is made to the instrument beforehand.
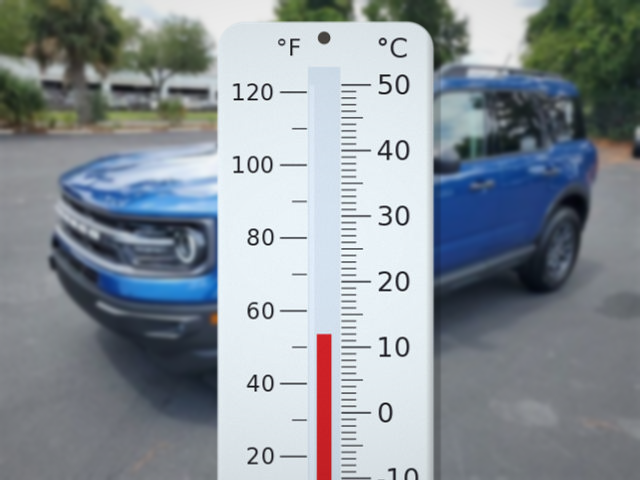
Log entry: 12 °C
